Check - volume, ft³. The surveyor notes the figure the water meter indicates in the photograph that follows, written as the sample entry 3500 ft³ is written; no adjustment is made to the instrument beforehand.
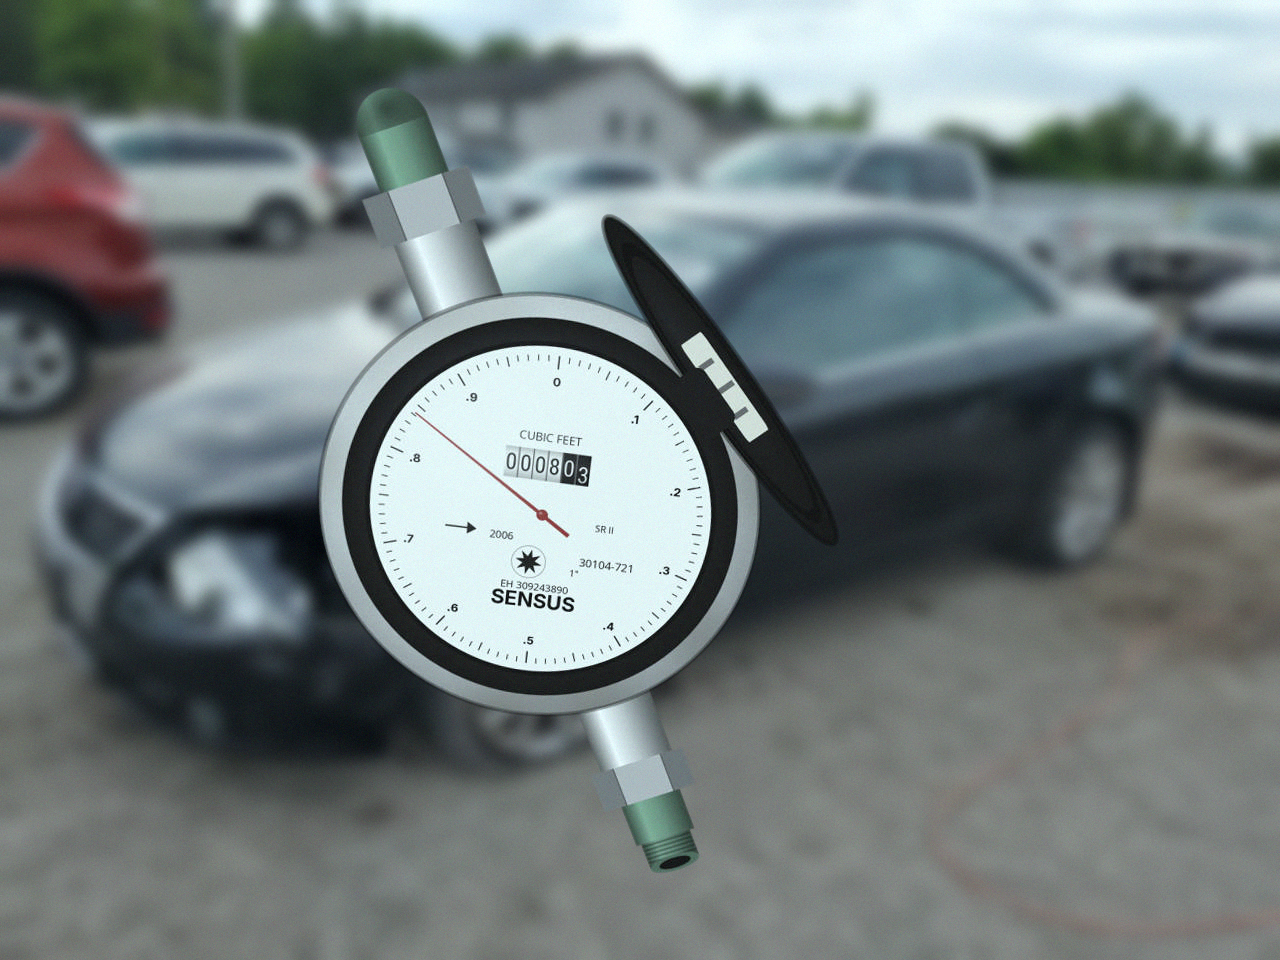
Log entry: 802.84 ft³
